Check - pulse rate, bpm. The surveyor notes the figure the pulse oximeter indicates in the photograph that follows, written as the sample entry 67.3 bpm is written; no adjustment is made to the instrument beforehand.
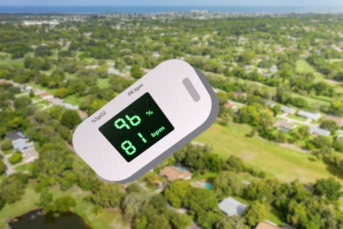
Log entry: 81 bpm
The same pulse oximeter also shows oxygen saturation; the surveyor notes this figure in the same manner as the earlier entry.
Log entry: 96 %
